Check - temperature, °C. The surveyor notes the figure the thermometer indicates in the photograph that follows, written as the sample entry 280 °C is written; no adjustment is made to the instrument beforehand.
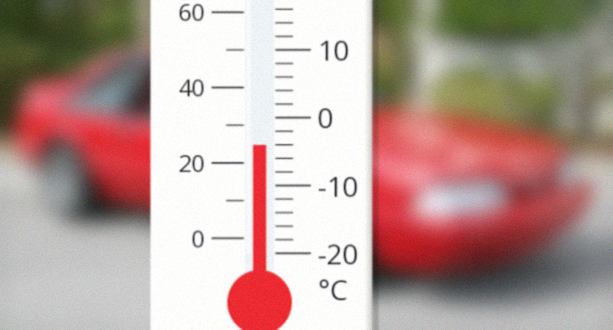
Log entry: -4 °C
